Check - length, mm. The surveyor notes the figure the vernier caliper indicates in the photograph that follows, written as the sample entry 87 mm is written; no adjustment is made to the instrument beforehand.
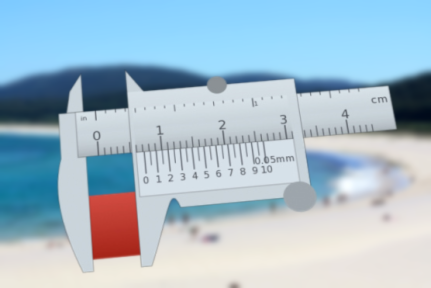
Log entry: 7.2 mm
